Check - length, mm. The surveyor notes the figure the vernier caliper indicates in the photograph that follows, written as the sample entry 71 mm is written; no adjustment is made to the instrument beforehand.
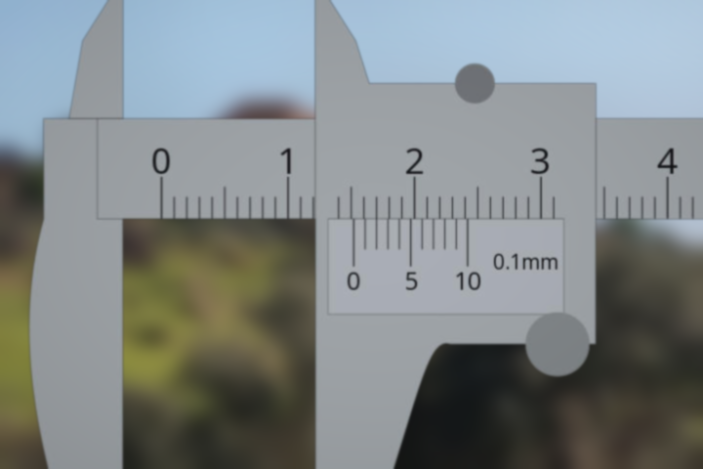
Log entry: 15.2 mm
